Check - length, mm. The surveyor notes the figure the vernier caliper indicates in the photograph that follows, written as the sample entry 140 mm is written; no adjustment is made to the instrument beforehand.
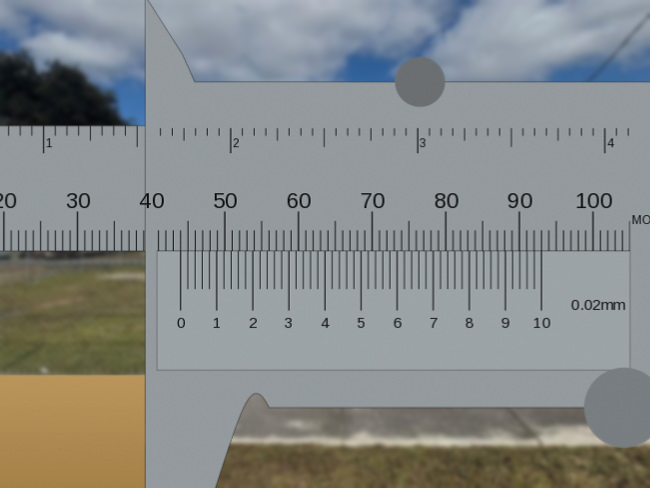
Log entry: 44.0 mm
